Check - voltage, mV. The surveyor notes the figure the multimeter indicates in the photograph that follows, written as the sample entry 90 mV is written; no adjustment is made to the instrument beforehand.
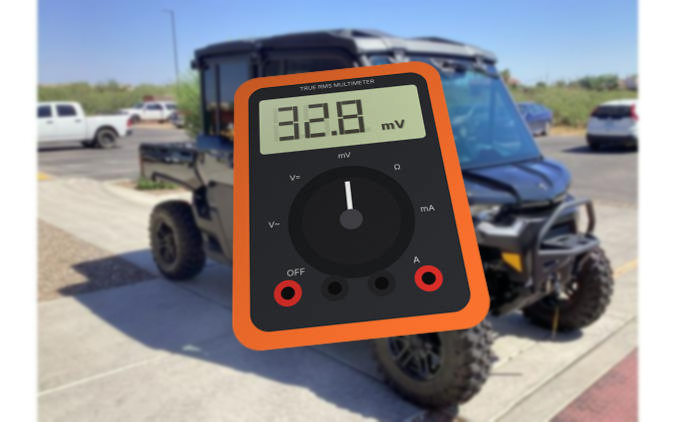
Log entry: 32.8 mV
